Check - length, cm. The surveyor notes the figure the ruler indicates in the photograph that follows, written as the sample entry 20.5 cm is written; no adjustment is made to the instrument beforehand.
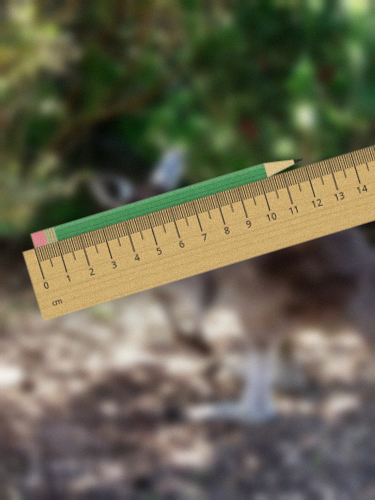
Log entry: 12 cm
